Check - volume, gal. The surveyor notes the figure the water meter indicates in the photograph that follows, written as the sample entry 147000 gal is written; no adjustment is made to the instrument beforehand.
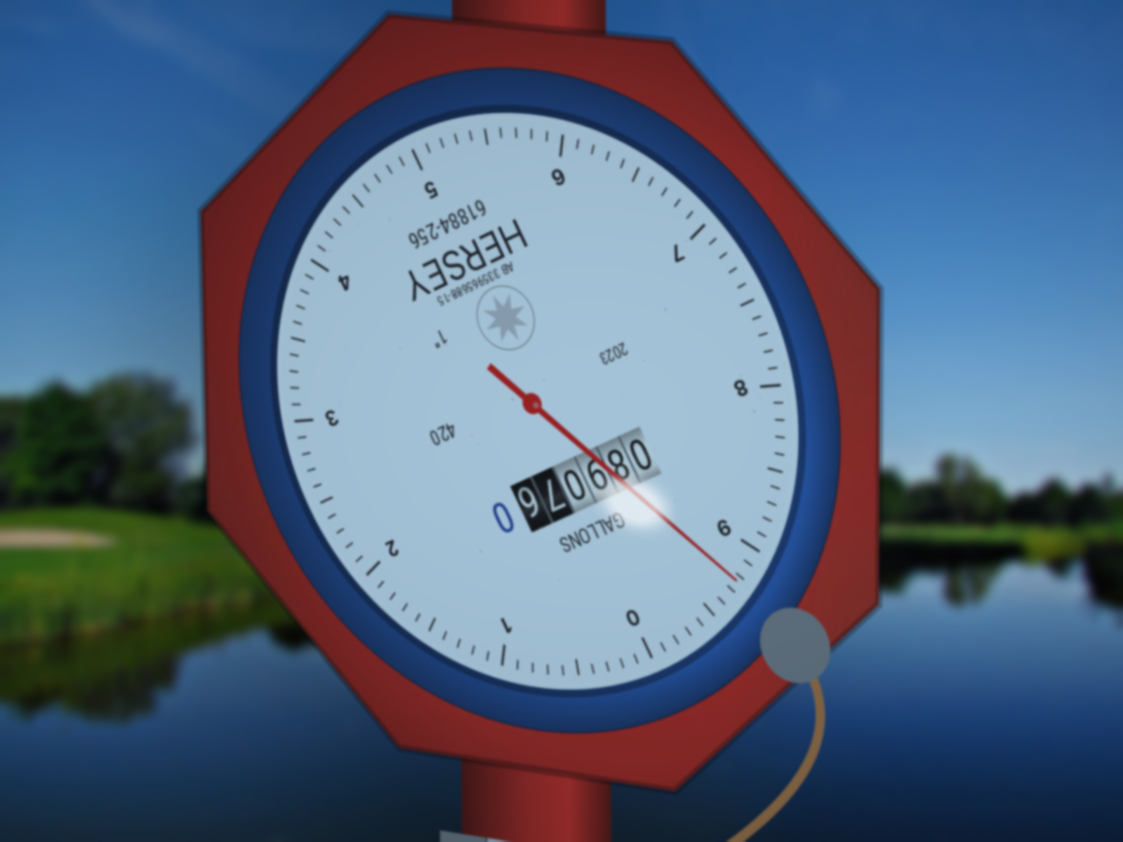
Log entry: 890759.2 gal
